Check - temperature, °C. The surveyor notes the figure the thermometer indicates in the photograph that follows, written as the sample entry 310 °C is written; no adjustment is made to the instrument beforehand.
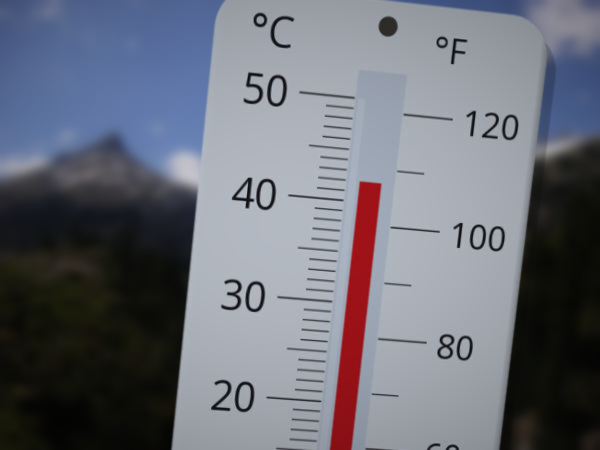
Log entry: 42 °C
